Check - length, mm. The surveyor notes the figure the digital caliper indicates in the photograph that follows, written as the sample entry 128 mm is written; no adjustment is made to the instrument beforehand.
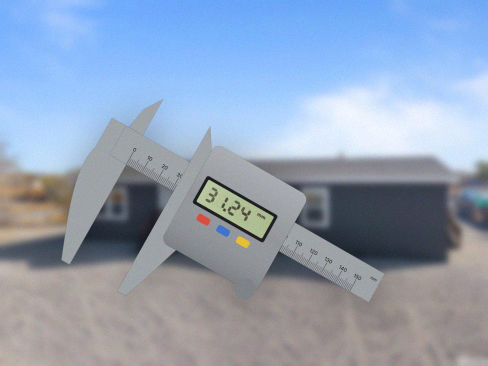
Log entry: 31.24 mm
